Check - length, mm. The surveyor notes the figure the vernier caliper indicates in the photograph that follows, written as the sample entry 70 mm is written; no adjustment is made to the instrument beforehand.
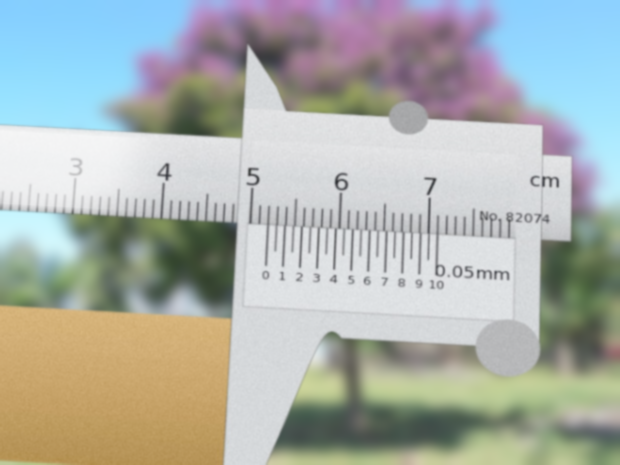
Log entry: 52.0 mm
